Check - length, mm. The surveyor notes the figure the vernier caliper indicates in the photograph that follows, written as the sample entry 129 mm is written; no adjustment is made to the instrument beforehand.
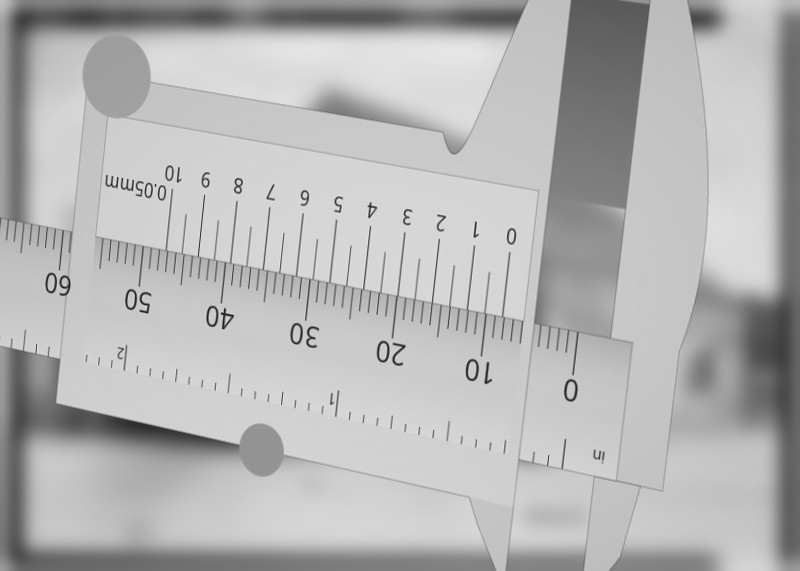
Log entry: 8.2 mm
